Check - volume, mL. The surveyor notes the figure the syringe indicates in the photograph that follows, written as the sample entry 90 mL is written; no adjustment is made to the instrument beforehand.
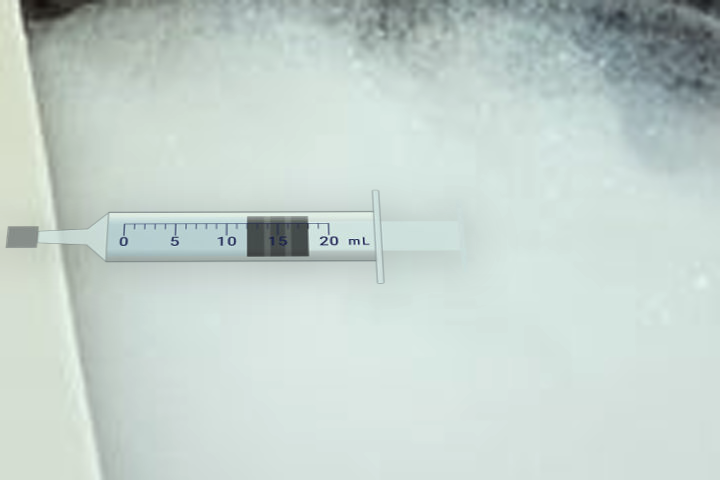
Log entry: 12 mL
